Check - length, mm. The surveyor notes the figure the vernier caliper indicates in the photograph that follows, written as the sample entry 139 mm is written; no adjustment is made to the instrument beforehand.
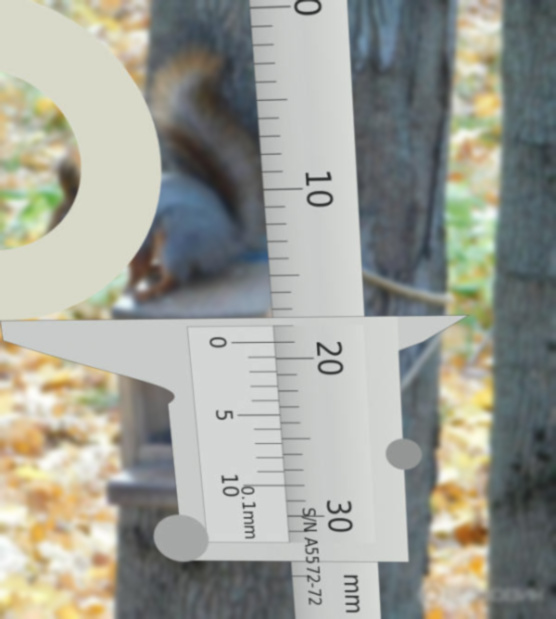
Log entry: 19.0 mm
